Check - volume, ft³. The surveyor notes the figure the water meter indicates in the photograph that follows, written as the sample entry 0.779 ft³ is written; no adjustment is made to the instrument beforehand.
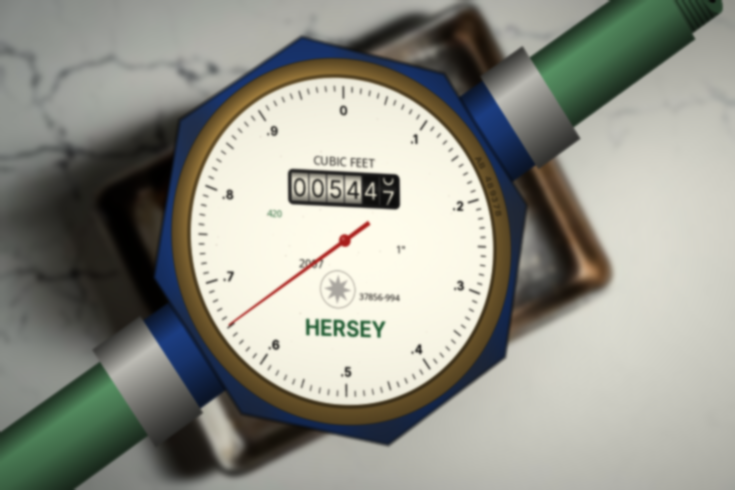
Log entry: 5446.65 ft³
